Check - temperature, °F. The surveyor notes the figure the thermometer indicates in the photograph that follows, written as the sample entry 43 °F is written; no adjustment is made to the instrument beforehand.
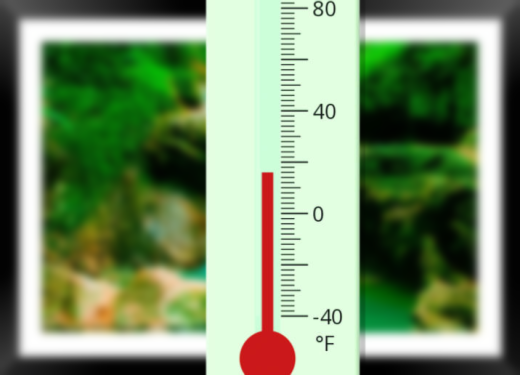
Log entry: 16 °F
